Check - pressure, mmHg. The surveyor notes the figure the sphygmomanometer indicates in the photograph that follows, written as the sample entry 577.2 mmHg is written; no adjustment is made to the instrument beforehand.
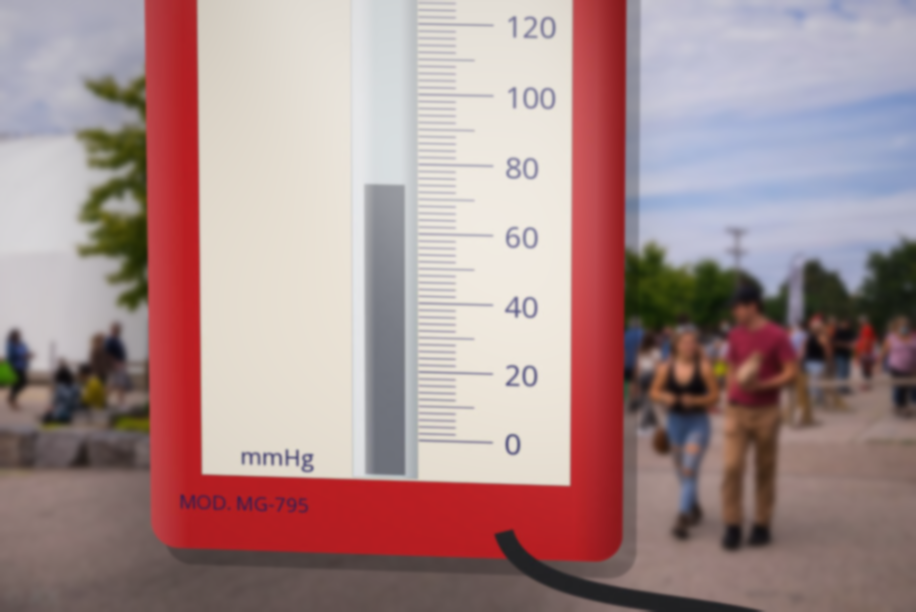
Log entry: 74 mmHg
